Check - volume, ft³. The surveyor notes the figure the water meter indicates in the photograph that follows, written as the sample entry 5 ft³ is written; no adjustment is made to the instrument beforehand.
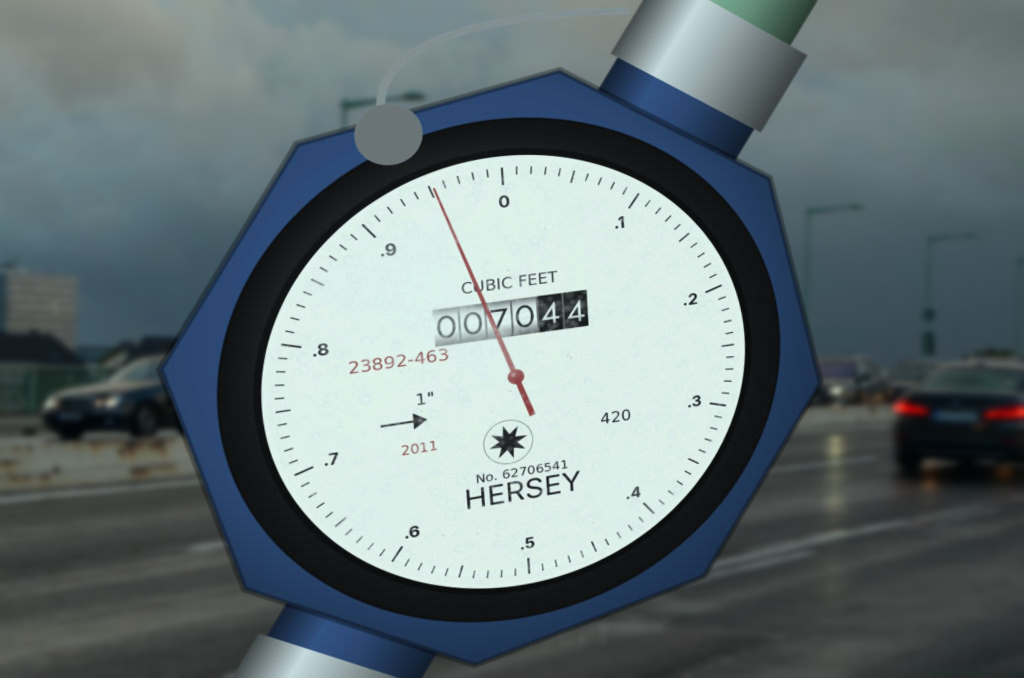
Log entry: 7043.95 ft³
